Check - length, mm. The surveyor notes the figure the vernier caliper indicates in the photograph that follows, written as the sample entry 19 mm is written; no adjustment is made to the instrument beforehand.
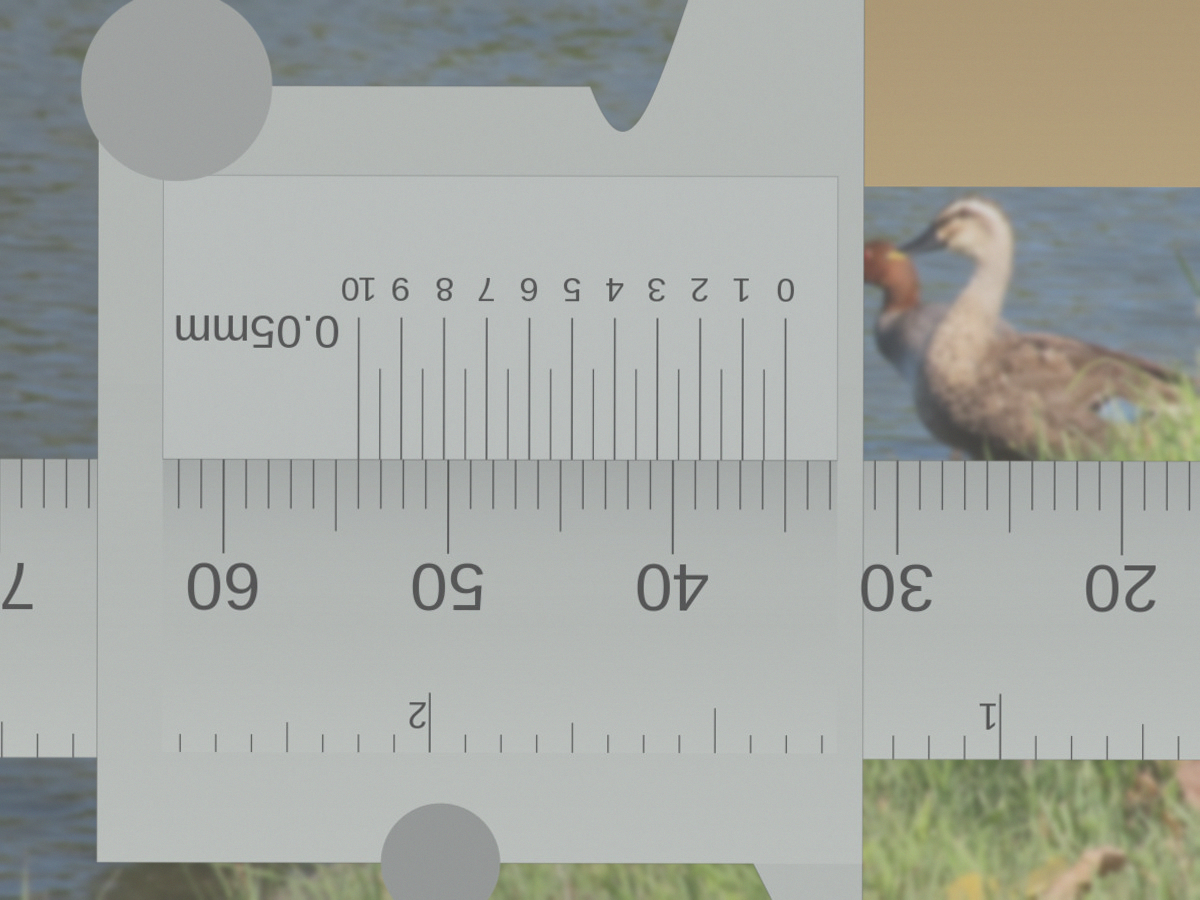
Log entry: 35.0 mm
